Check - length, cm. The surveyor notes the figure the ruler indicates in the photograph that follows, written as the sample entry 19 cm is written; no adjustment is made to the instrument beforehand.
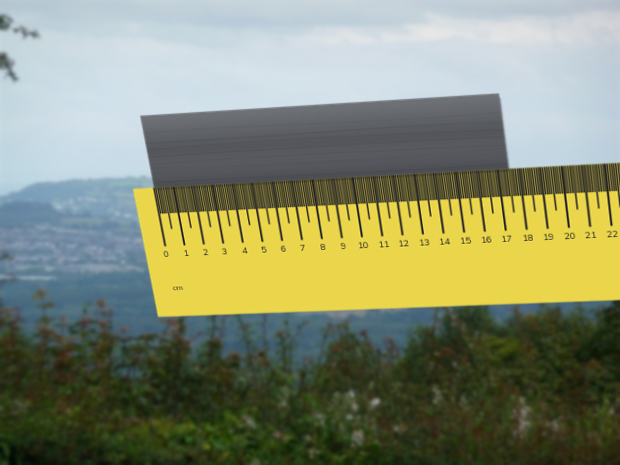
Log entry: 17.5 cm
